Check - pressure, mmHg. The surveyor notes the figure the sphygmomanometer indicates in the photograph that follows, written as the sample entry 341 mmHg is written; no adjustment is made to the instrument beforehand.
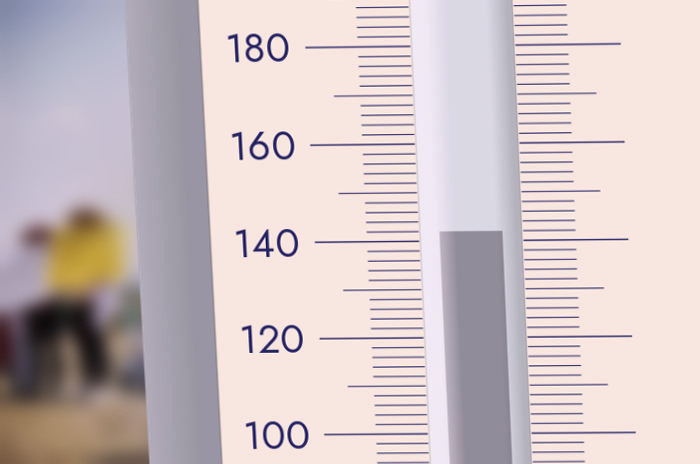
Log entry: 142 mmHg
